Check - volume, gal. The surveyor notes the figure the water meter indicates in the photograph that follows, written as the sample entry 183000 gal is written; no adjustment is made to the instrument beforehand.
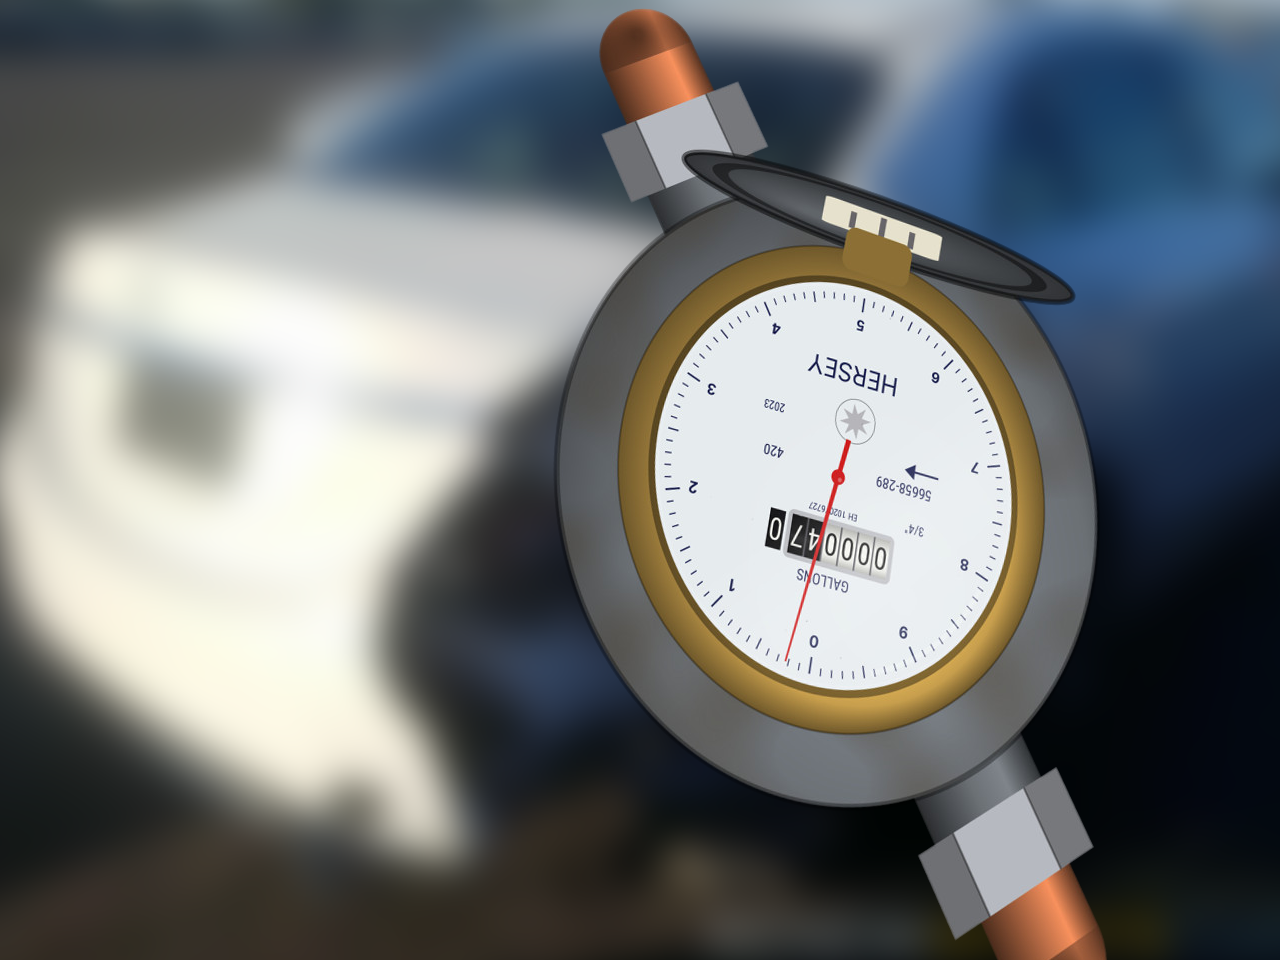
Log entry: 470.2 gal
